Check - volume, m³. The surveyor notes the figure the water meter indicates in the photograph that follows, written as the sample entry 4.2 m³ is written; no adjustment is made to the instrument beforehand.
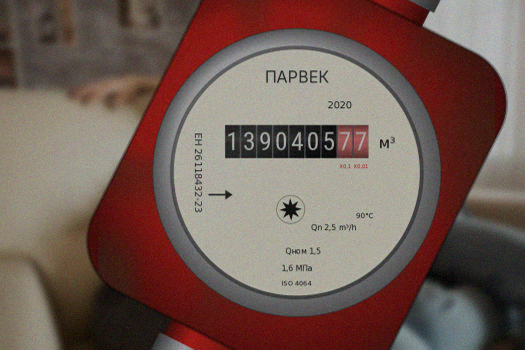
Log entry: 1390405.77 m³
